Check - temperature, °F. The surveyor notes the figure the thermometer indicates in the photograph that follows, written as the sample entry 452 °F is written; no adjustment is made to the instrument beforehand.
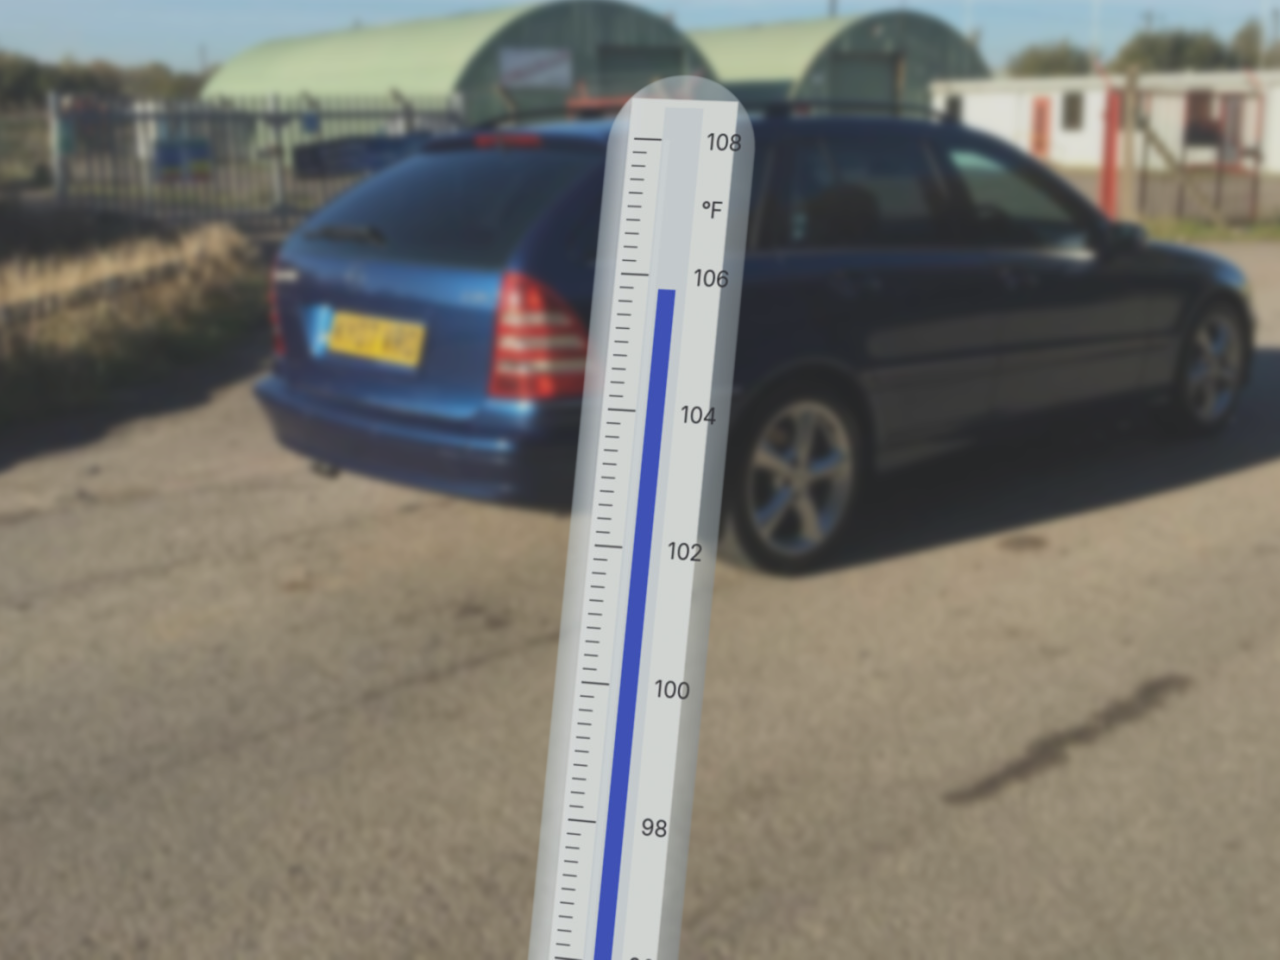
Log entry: 105.8 °F
